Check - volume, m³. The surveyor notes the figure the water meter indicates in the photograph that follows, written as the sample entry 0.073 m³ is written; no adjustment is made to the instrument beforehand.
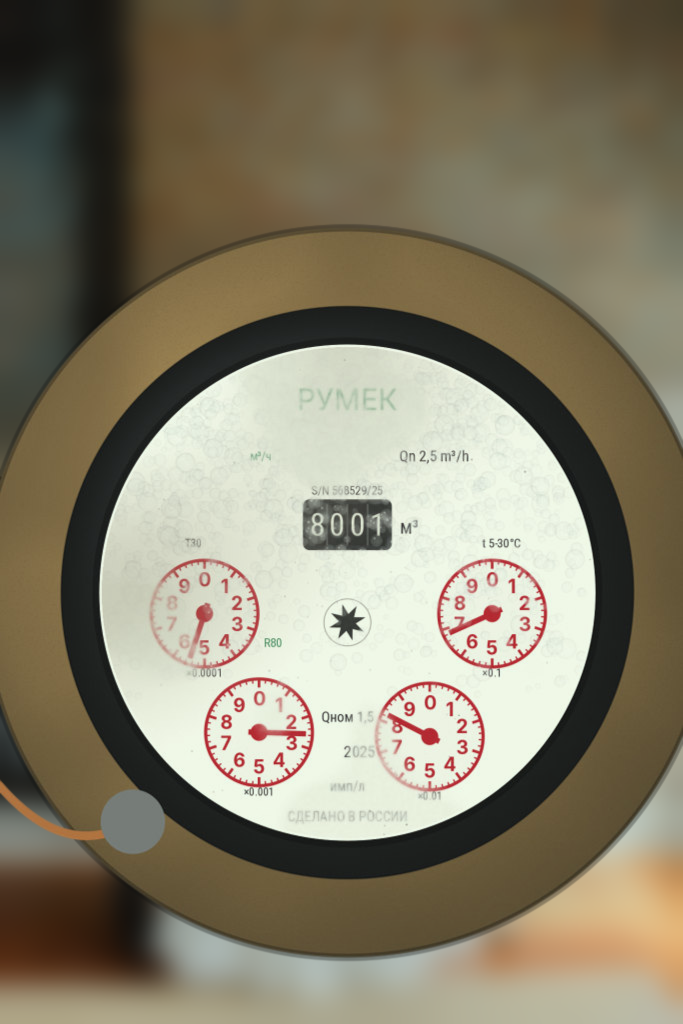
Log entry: 8001.6825 m³
